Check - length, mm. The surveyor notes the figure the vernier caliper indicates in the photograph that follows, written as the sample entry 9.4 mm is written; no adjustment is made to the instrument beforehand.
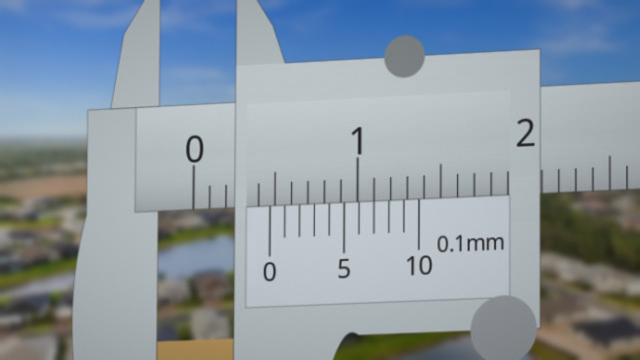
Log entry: 4.7 mm
